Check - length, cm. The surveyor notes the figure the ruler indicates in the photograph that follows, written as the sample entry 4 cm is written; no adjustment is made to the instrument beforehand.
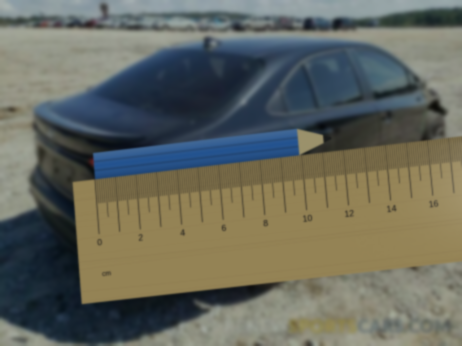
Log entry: 11.5 cm
